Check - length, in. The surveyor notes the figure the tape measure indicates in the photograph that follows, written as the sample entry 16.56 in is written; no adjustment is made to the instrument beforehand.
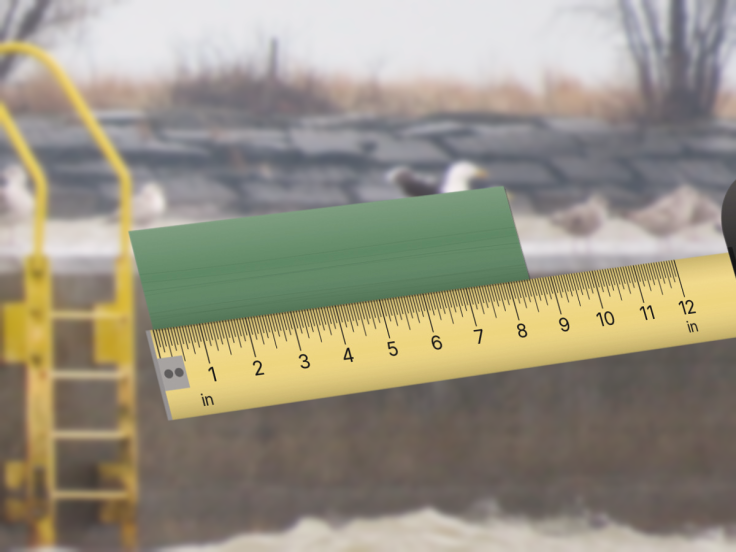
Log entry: 8.5 in
